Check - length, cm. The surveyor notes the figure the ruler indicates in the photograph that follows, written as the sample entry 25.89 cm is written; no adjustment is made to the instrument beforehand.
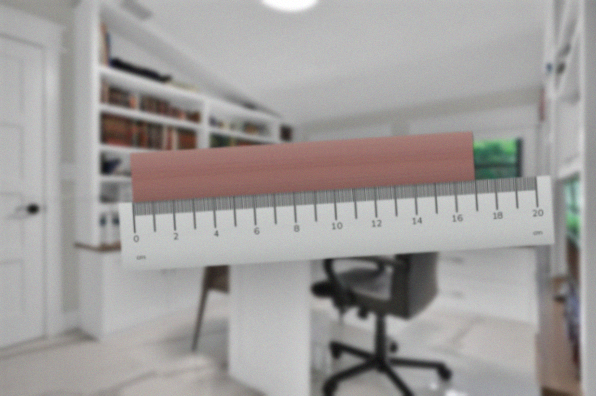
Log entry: 17 cm
